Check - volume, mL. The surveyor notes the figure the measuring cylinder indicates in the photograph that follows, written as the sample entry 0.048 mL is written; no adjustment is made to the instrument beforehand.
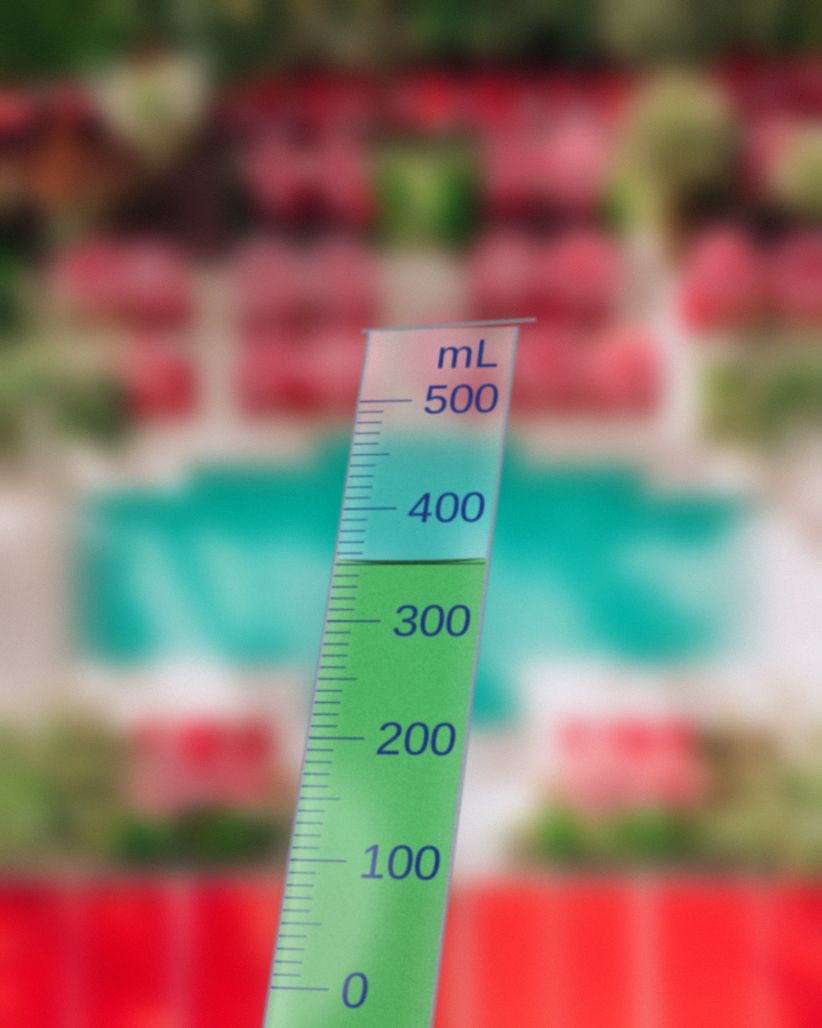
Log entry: 350 mL
